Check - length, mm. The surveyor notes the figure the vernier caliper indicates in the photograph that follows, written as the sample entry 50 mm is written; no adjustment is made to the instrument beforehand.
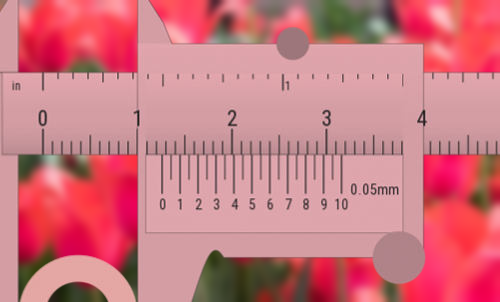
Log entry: 12.6 mm
